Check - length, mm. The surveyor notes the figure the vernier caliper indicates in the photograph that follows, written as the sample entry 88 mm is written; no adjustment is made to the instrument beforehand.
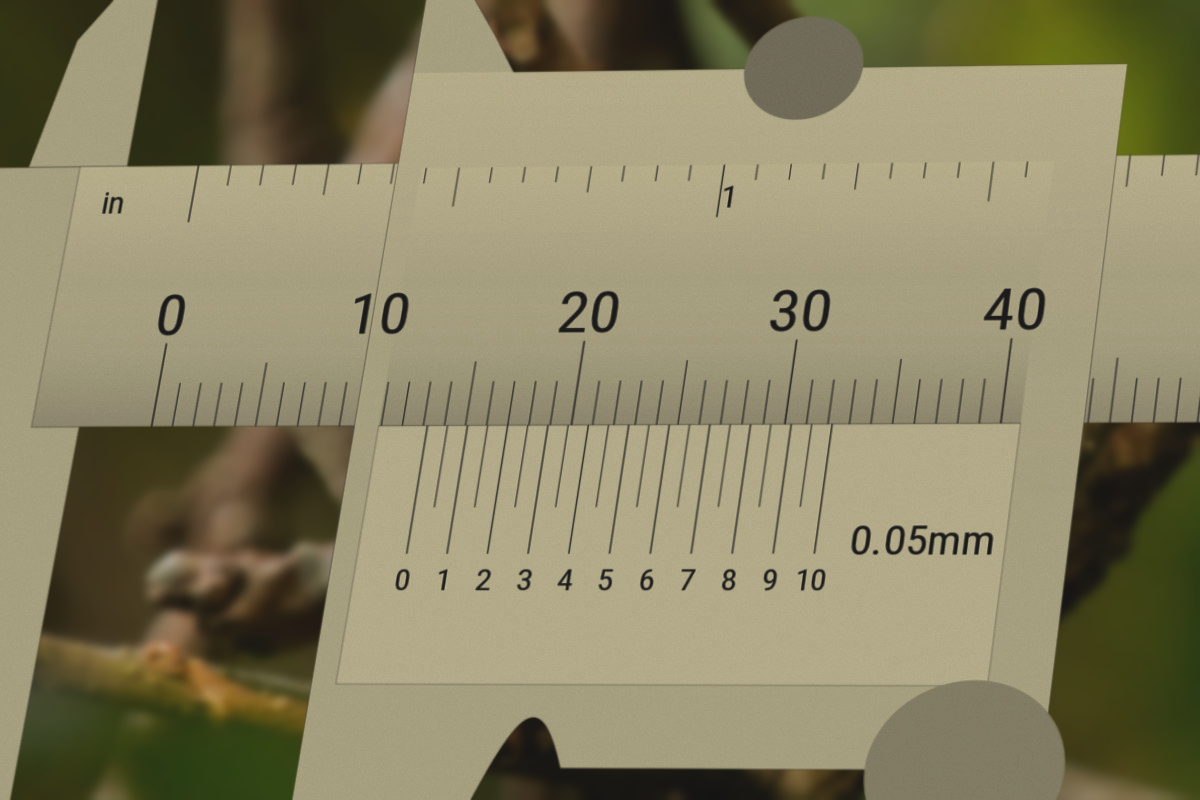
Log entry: 13.2 mm
